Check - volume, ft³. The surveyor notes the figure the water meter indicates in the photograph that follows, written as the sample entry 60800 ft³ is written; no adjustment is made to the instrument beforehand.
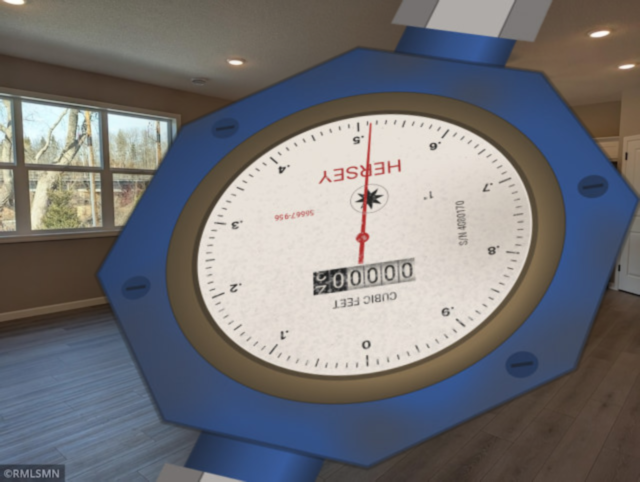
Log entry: 2.51 ft³
